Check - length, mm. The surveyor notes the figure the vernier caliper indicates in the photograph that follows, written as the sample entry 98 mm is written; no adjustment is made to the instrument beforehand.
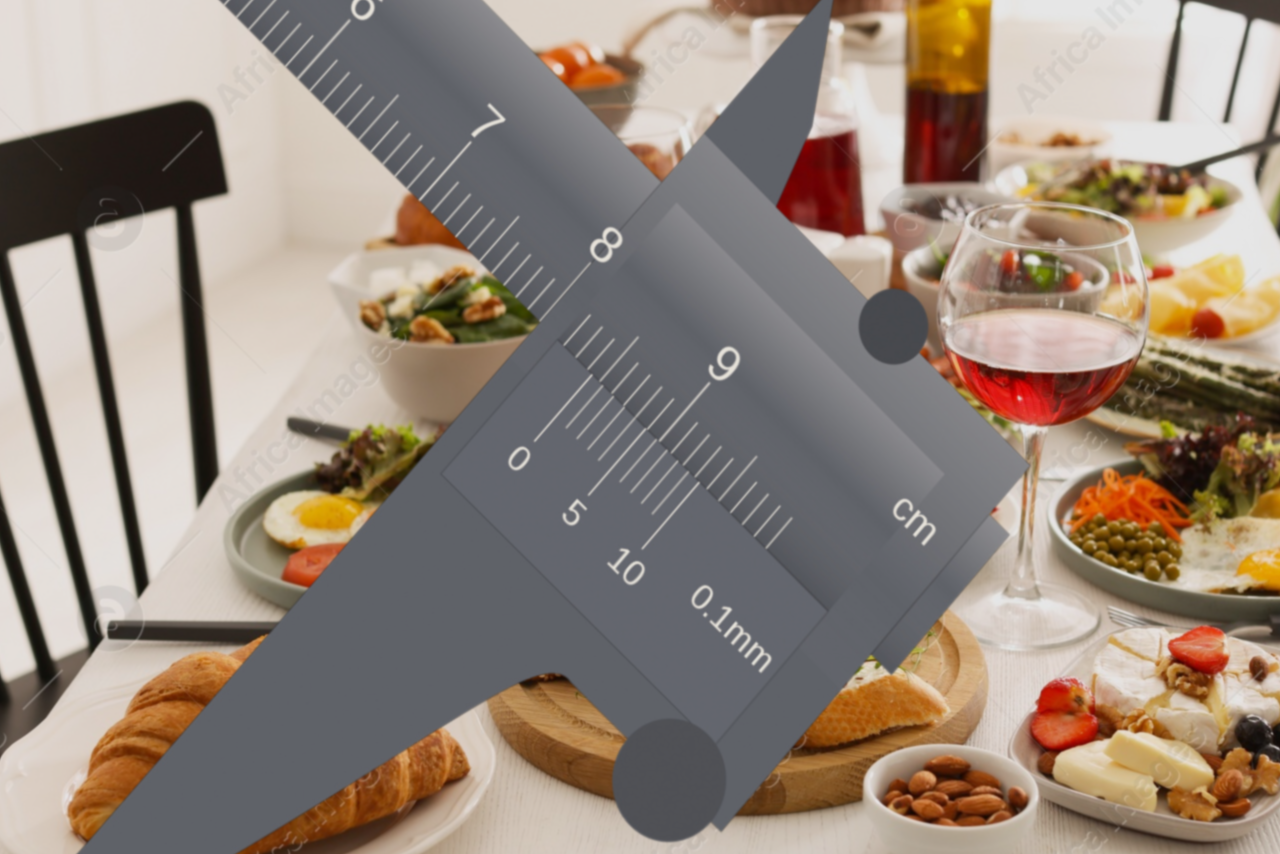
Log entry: 84.4 mm
